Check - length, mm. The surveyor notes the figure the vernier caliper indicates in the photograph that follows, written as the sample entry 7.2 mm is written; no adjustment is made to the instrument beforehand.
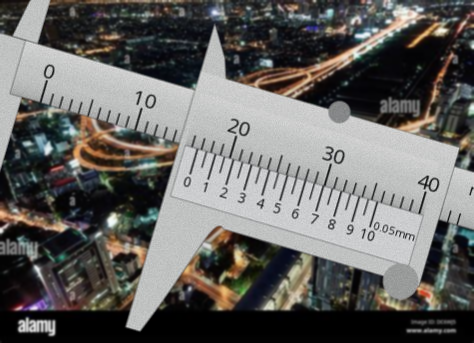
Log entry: 16.6 mm
